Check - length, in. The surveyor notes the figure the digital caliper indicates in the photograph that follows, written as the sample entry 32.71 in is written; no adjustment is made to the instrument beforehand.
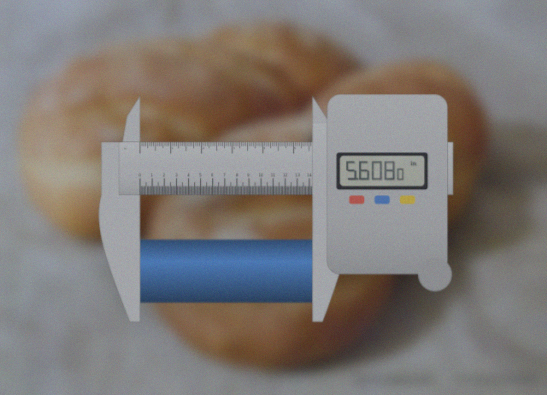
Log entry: 5.6080 in
